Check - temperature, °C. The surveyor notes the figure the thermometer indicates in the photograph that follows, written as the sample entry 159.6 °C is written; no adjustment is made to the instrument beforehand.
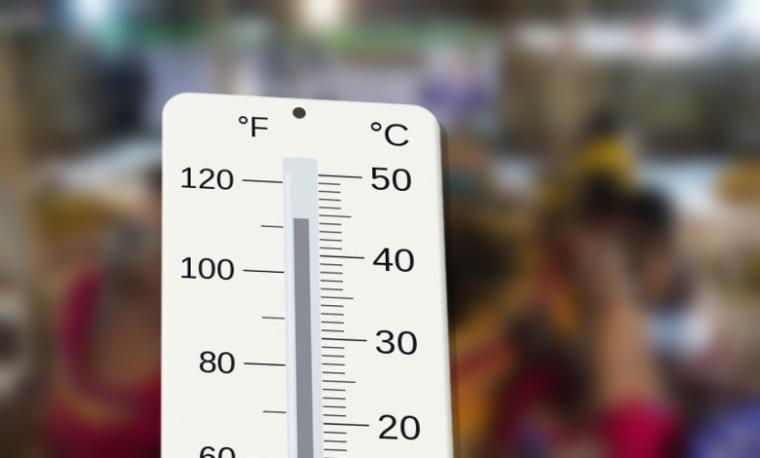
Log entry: 44.5 °C
